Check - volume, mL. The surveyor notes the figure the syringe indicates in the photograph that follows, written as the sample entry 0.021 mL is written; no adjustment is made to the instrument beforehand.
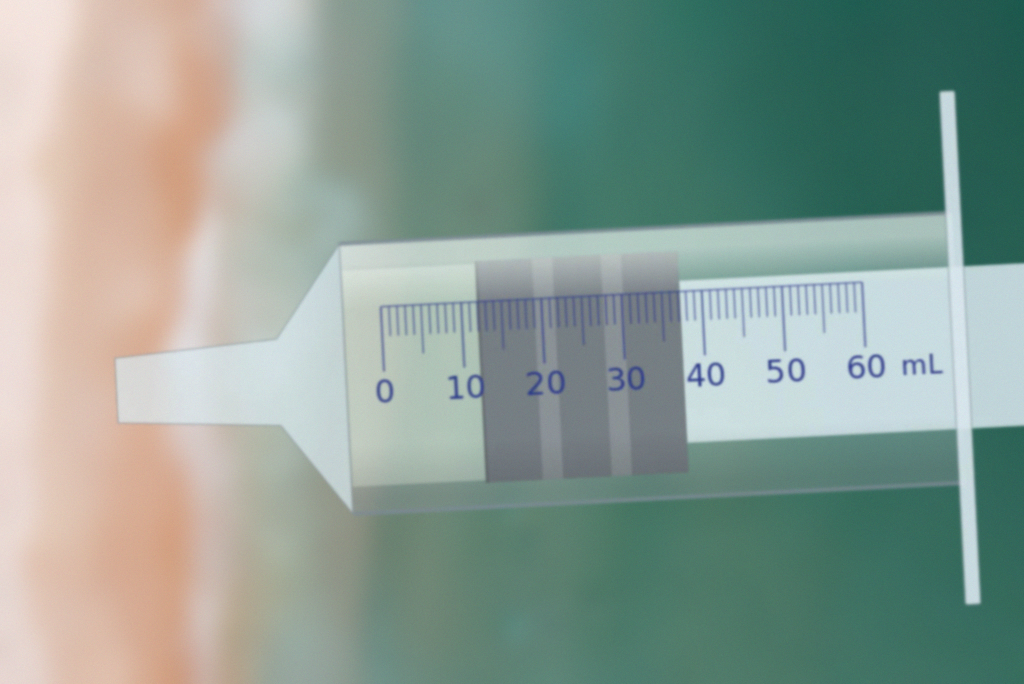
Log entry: 12 mL
